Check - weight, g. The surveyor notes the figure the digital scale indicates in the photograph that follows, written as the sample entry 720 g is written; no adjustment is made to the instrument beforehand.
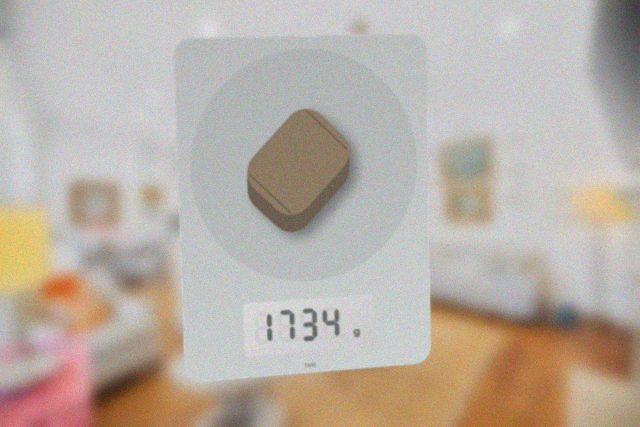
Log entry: 1734 g
